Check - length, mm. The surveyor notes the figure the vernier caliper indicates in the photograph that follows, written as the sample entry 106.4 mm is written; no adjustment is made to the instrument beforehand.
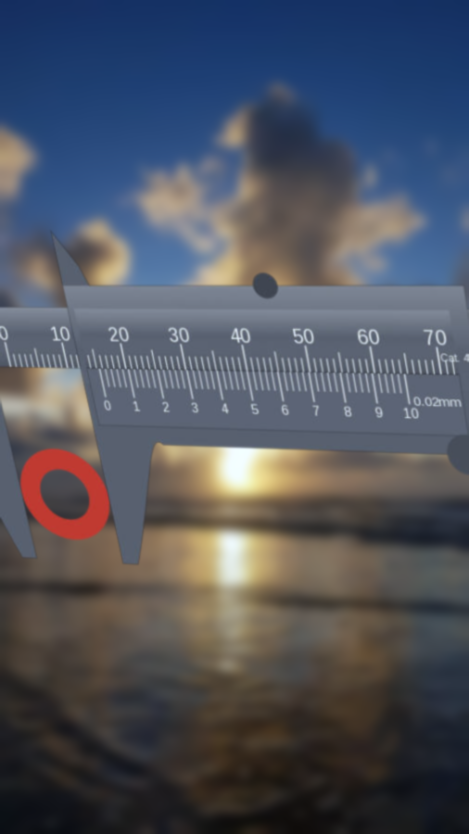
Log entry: 15.5 mm
